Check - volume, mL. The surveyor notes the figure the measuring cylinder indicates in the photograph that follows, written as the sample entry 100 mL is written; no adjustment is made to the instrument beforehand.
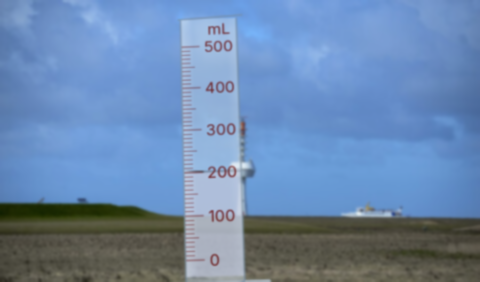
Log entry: 200 mL
